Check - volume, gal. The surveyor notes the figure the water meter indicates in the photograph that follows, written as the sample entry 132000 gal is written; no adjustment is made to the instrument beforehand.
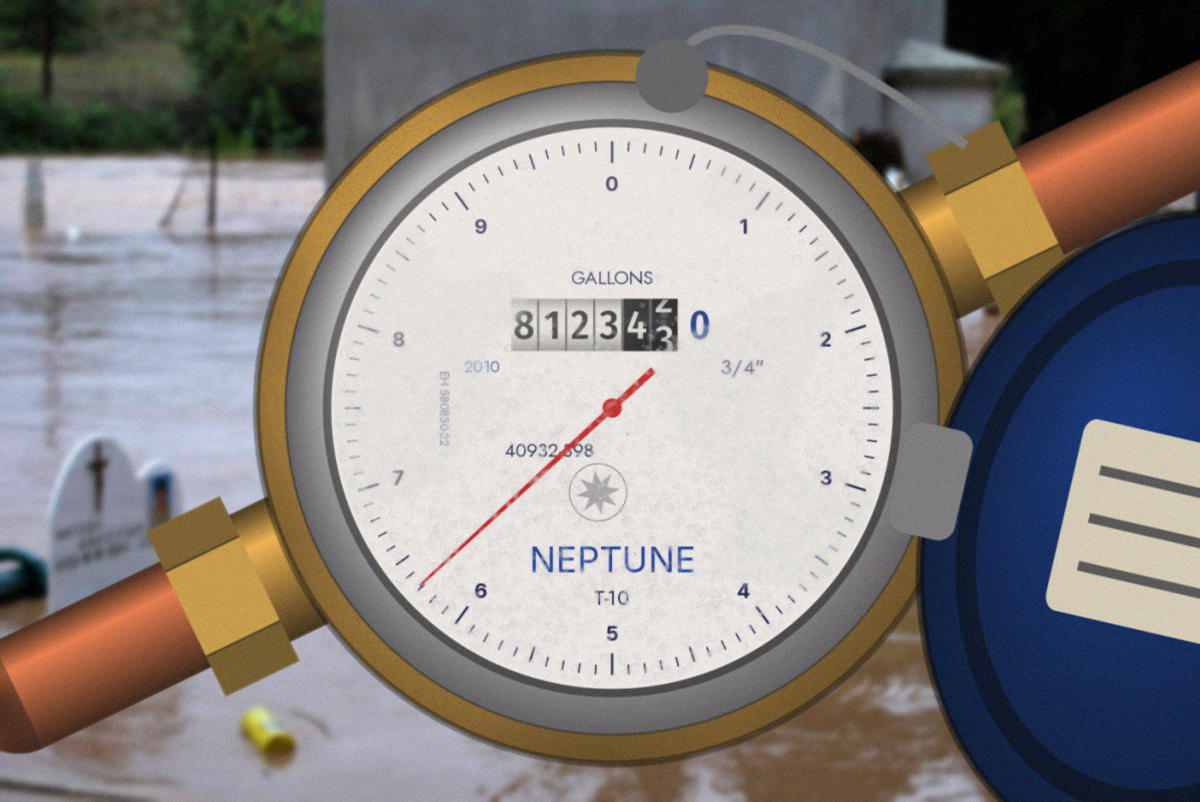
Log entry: 8123426.3 gal
